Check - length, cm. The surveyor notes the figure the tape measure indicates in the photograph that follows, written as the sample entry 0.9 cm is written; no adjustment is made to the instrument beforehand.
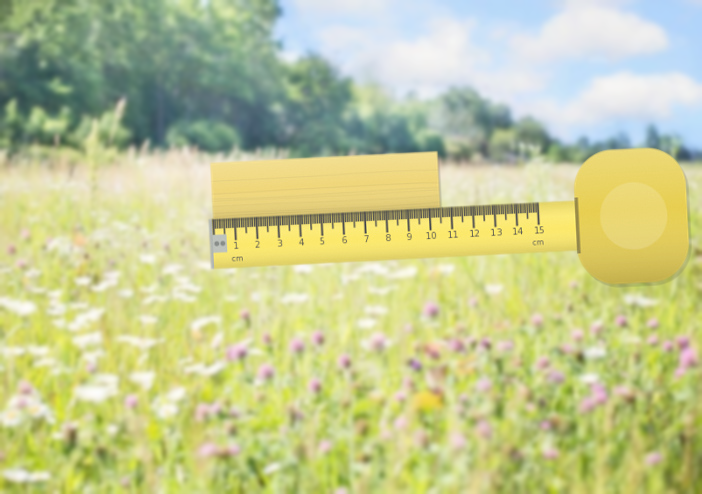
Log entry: 10.5 cm
